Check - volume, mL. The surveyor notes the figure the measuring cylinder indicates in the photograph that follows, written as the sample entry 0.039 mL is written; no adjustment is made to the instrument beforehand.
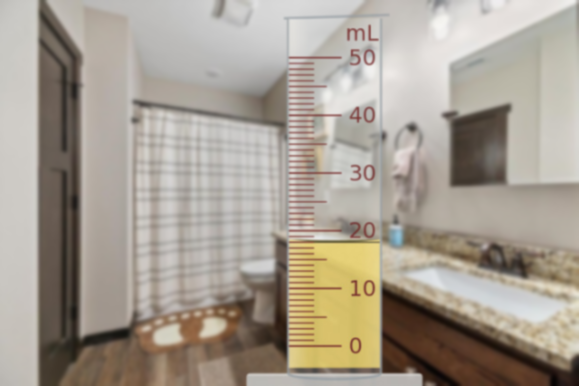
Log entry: 18 mL
